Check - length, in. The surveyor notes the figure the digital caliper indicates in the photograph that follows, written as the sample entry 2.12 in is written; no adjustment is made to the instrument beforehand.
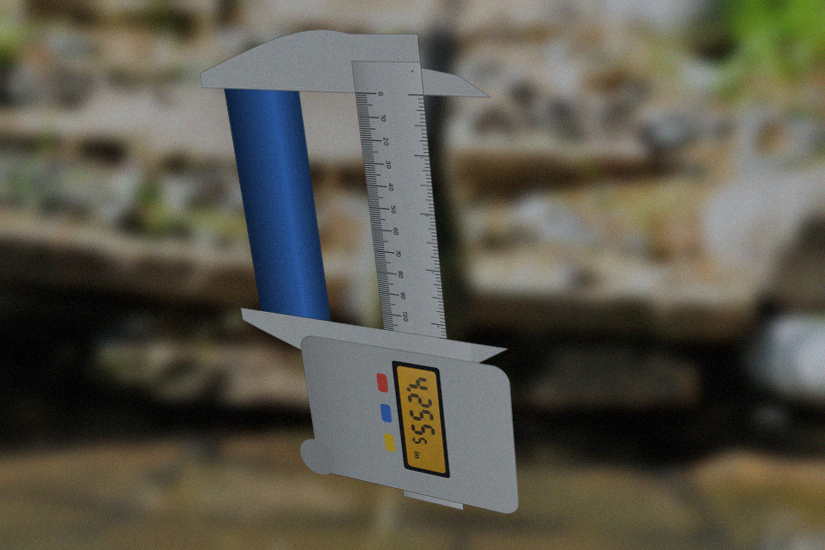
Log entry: 4.2555 in
